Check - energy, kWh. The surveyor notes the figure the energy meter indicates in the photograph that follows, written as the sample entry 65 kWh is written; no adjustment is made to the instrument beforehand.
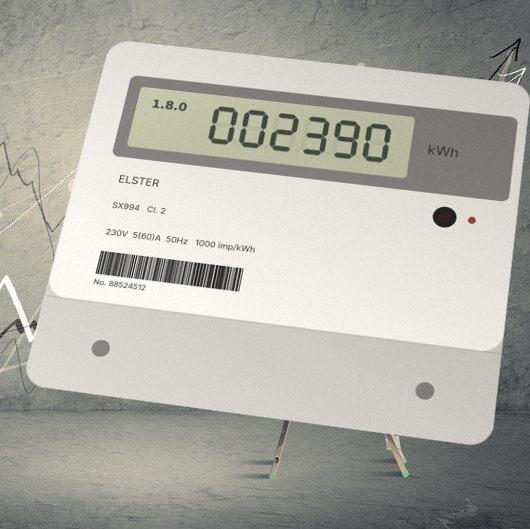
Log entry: 2390 kWh
